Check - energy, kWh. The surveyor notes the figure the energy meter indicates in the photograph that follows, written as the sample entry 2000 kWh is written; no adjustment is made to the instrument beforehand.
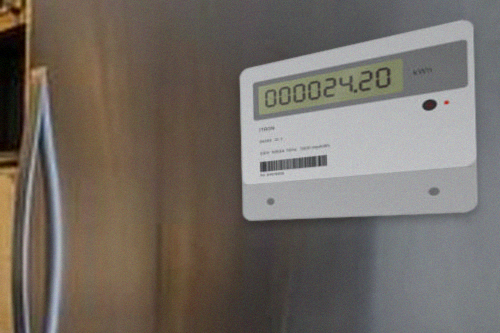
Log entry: 24.20 kWh
